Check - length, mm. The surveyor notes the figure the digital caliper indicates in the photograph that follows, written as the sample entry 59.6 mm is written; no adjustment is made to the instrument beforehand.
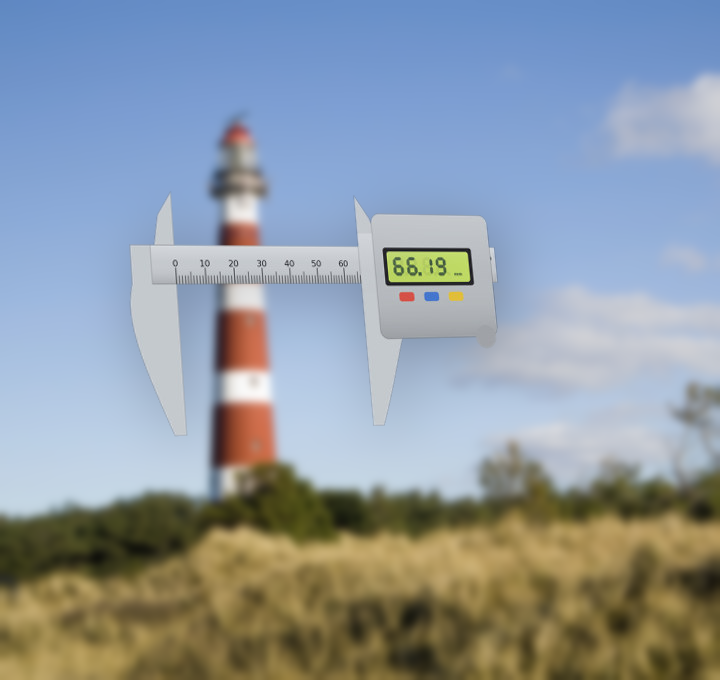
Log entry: 66.19 mm
